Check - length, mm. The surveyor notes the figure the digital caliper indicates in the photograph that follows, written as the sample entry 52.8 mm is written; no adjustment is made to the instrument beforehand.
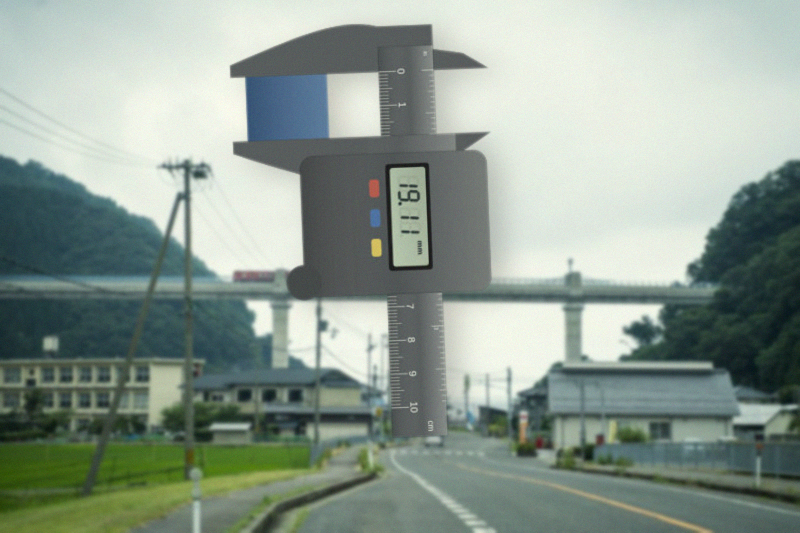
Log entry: 19.11 mm
